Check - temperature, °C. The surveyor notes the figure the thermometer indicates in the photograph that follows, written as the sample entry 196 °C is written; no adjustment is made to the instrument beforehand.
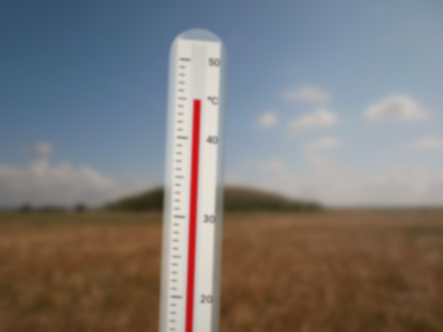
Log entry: 45 °C
